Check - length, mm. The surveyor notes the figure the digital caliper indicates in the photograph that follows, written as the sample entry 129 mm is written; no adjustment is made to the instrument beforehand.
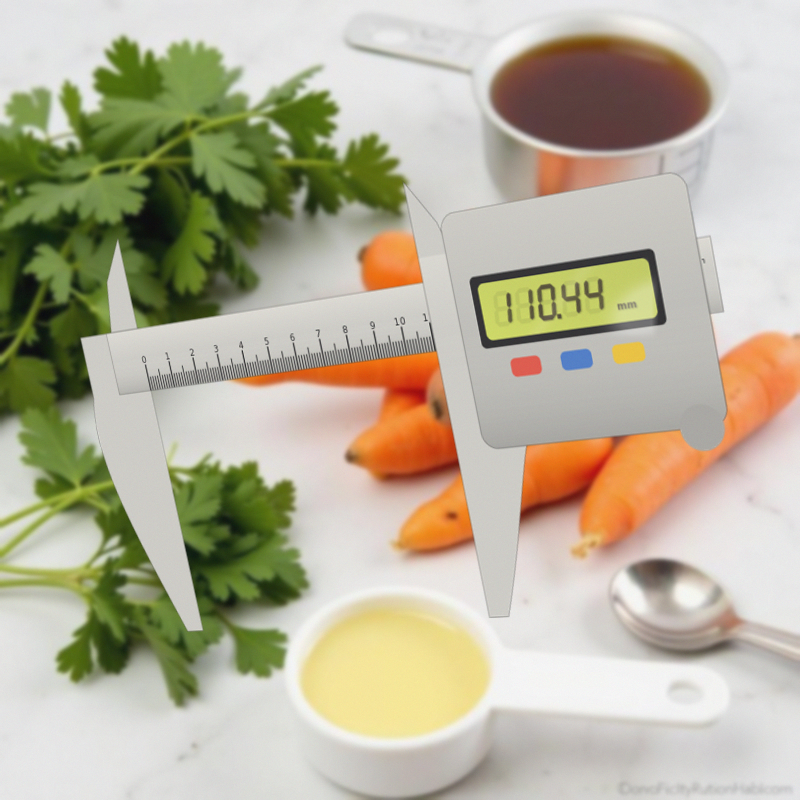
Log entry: 110.44 mm
